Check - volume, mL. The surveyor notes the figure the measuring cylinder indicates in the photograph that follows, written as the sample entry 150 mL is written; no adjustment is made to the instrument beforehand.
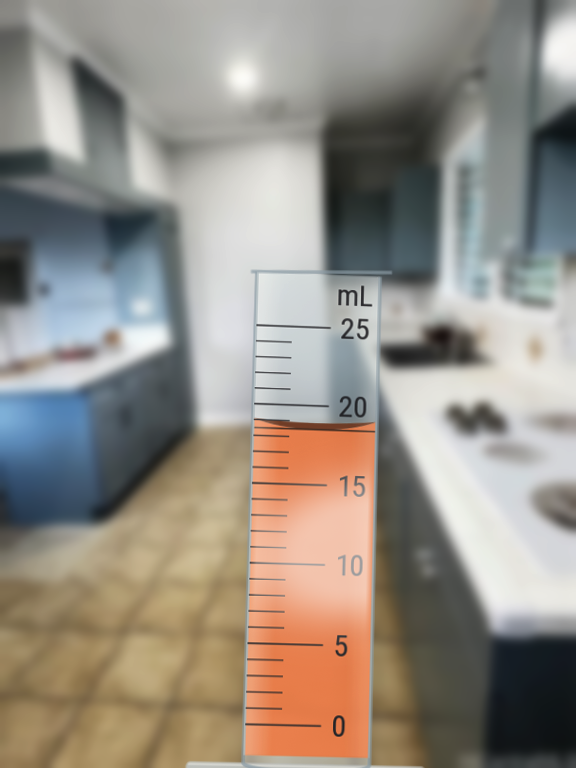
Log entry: 18.5 mL
